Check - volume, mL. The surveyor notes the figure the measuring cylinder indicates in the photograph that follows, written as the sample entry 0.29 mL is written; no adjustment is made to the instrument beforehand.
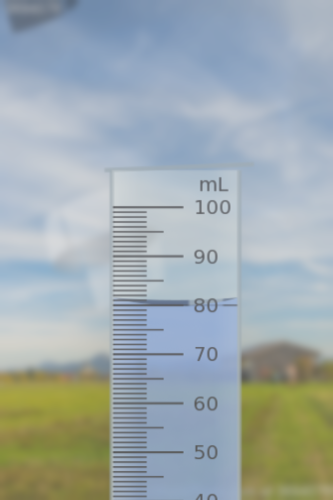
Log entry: 80 mL
